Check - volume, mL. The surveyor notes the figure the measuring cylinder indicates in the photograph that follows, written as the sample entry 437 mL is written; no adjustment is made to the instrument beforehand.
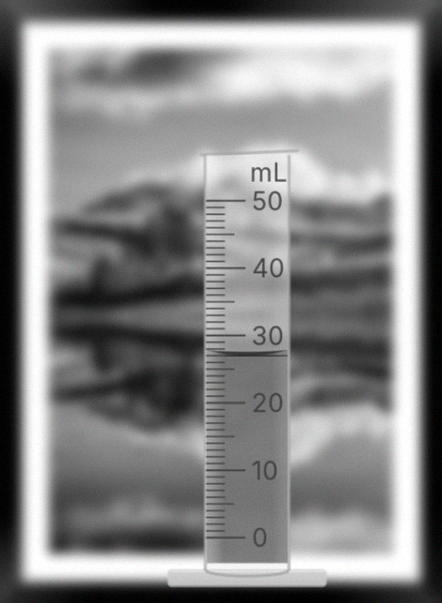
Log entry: 27 mL
